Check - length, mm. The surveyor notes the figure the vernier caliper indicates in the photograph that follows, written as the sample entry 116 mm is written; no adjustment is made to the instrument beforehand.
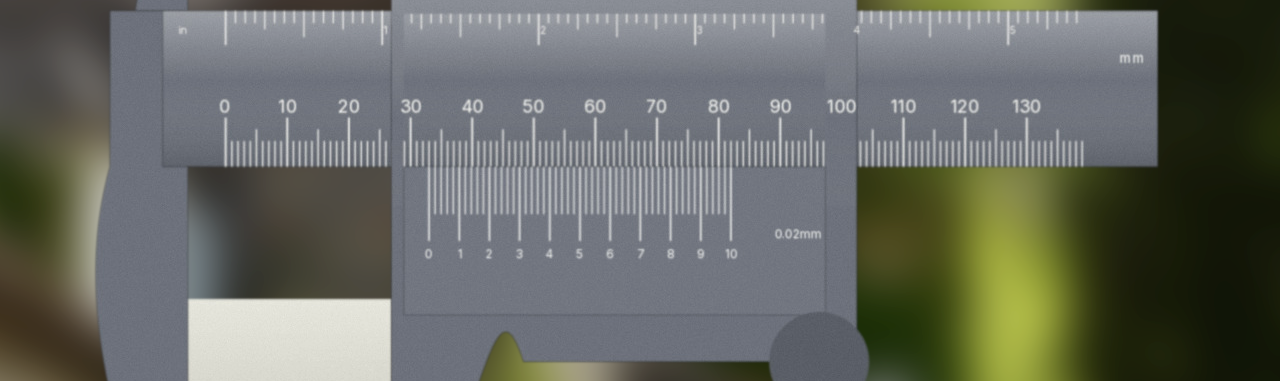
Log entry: 33.0 mm
